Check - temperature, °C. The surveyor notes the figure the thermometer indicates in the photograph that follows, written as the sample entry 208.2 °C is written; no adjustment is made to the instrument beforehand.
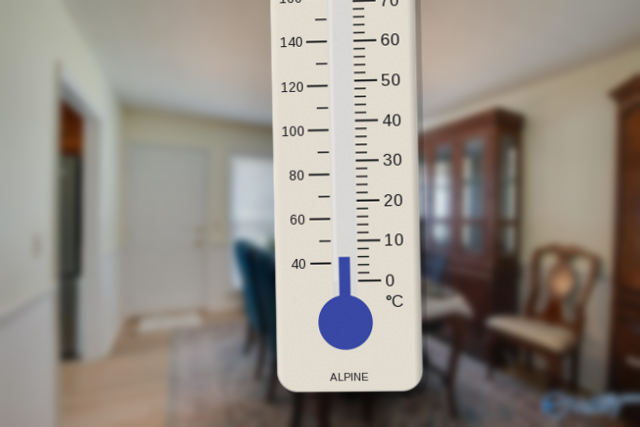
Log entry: 6 °C
